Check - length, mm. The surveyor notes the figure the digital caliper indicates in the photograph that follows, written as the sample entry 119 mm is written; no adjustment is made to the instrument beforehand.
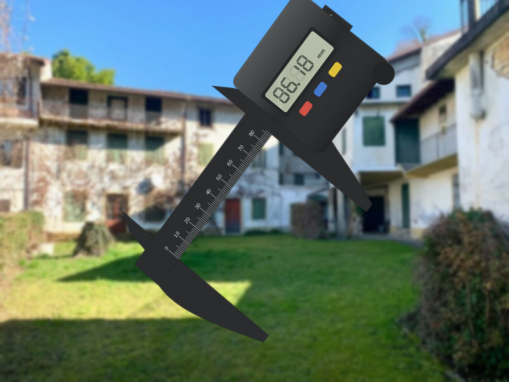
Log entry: 86.18 mm
